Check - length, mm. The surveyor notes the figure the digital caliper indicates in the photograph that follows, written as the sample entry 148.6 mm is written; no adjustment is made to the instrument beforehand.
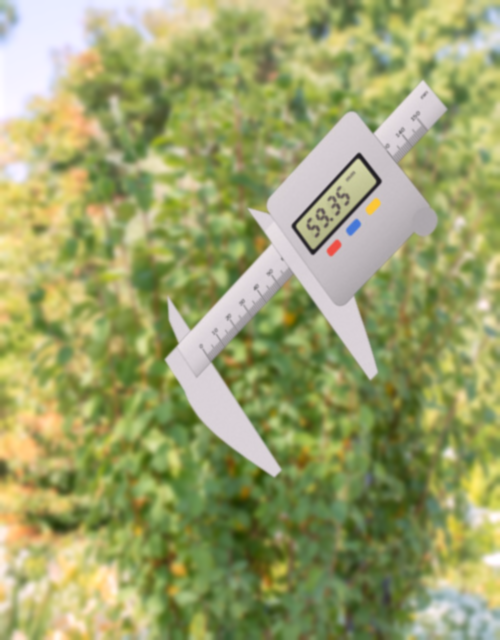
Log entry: 59.35 mm
